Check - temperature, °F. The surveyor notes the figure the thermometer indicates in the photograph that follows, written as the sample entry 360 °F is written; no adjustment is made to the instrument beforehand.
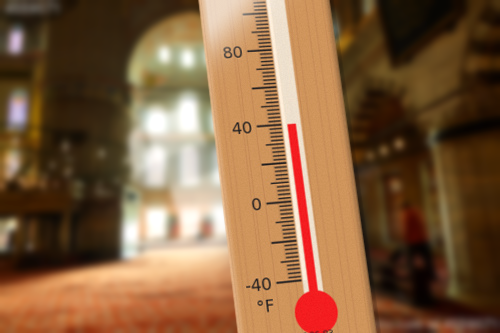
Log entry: 40 °F
